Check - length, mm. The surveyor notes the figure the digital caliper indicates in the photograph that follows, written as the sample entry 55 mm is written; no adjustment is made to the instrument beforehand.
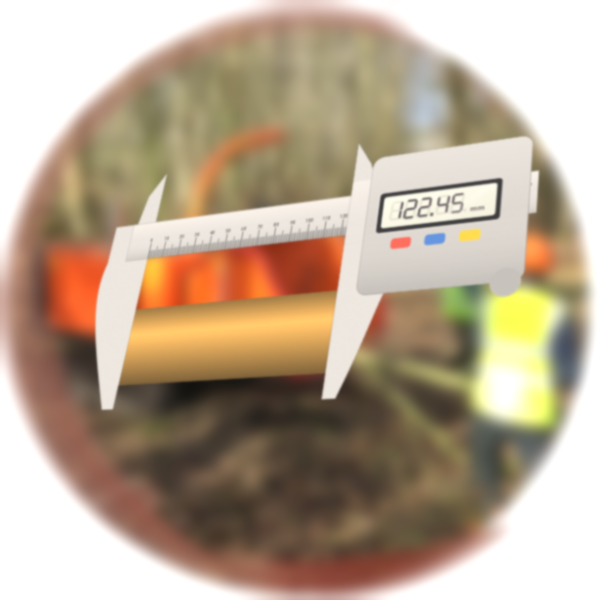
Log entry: 122.45 mm
